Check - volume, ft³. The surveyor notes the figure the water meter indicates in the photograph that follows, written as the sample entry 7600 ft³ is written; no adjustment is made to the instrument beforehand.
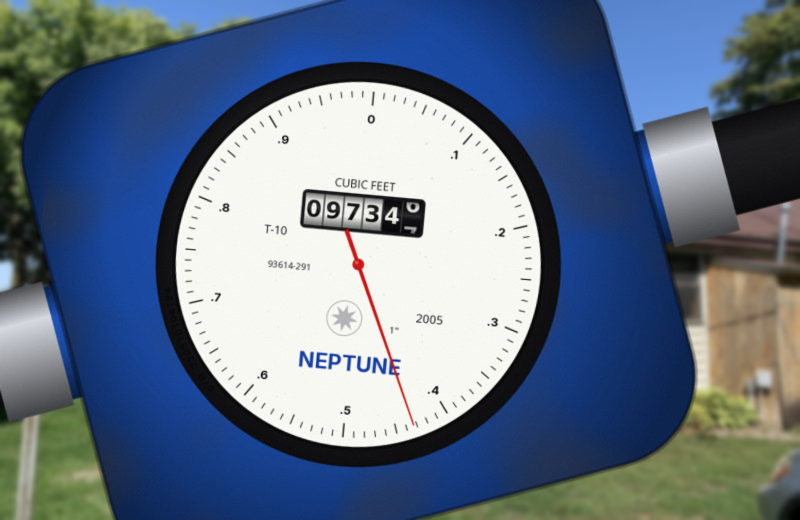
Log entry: 97346.43 ft³
